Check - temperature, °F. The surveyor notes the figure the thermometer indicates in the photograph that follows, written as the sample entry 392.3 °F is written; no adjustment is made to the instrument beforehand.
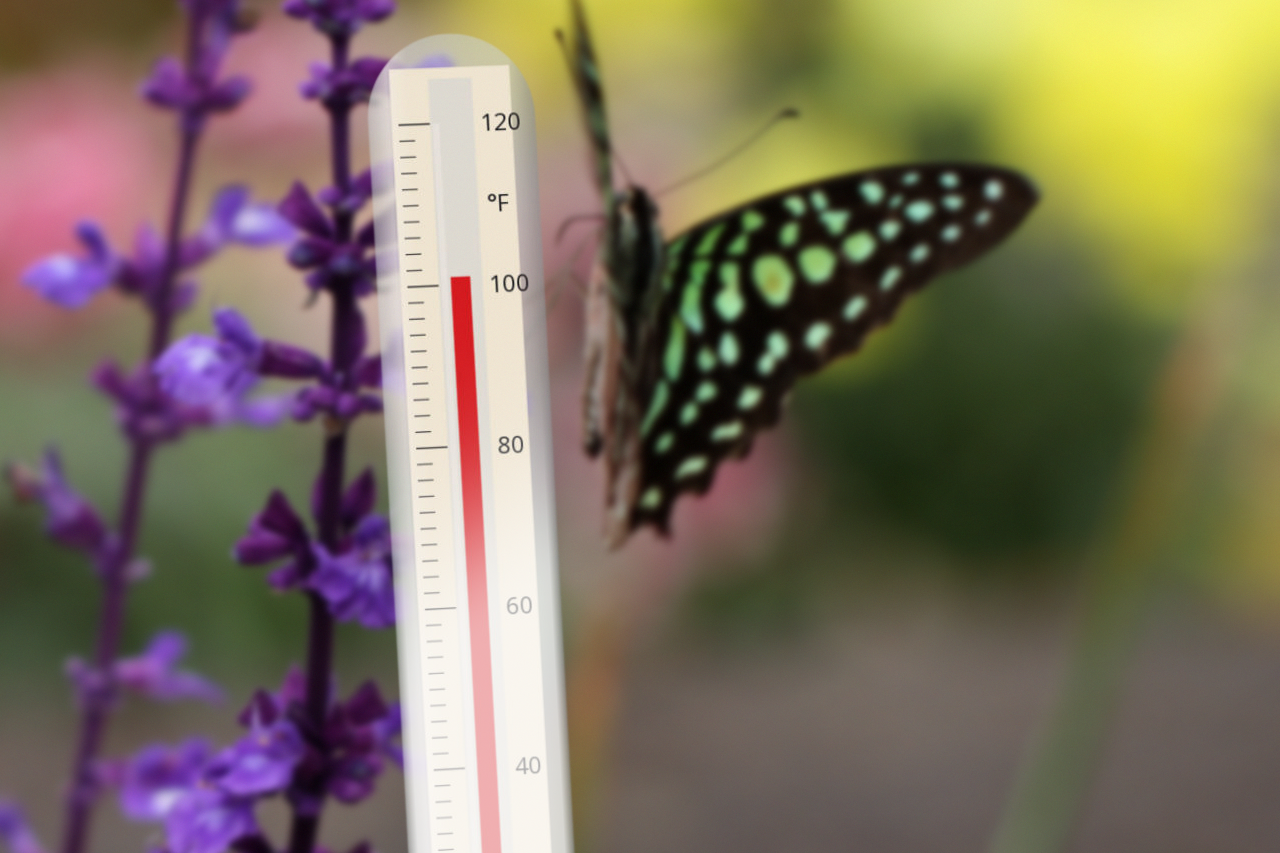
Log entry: 101 °F
